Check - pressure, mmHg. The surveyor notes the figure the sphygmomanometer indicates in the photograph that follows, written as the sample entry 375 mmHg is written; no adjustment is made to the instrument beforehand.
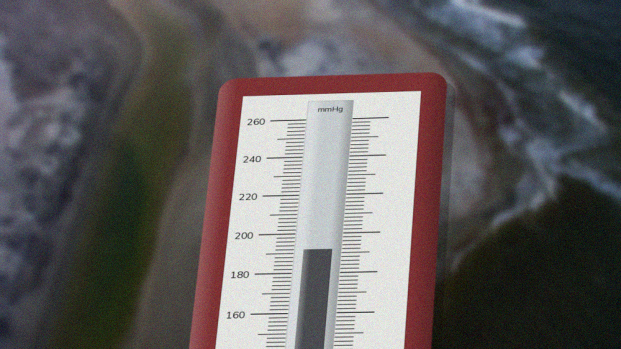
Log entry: 192 mmHg
